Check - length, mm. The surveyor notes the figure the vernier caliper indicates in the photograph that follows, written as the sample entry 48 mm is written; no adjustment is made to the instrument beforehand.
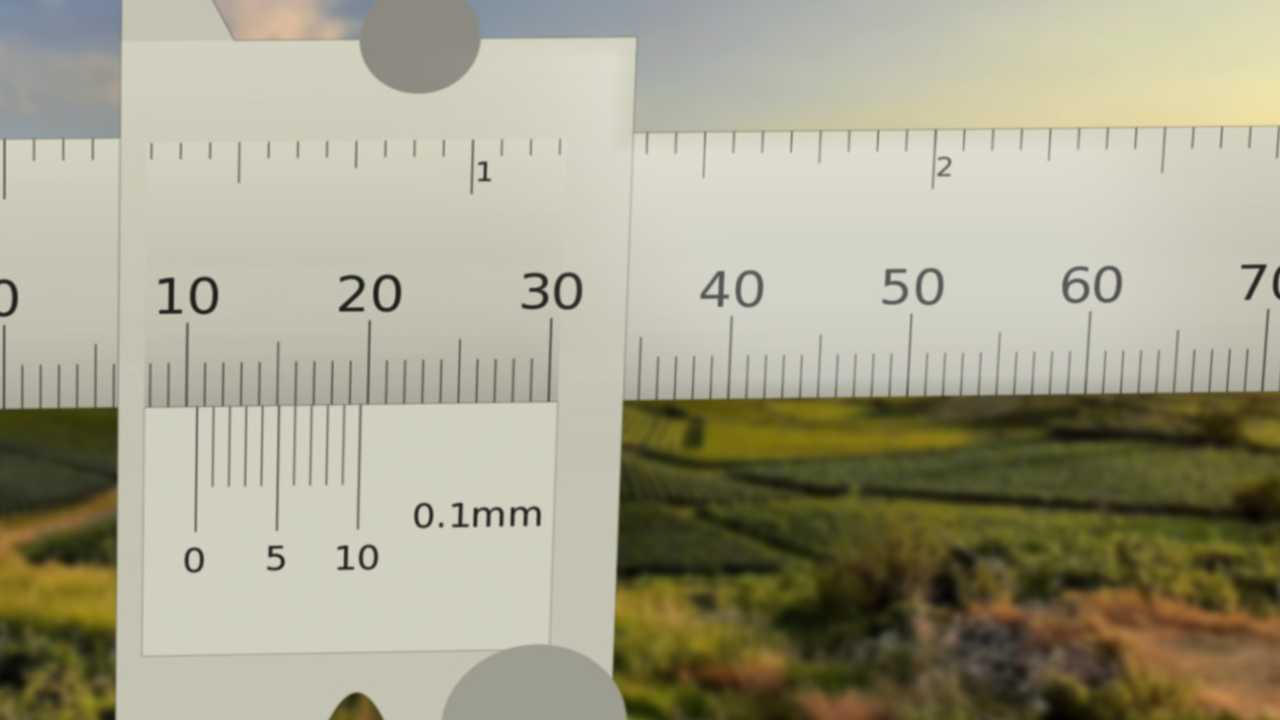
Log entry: 10.6 mm
